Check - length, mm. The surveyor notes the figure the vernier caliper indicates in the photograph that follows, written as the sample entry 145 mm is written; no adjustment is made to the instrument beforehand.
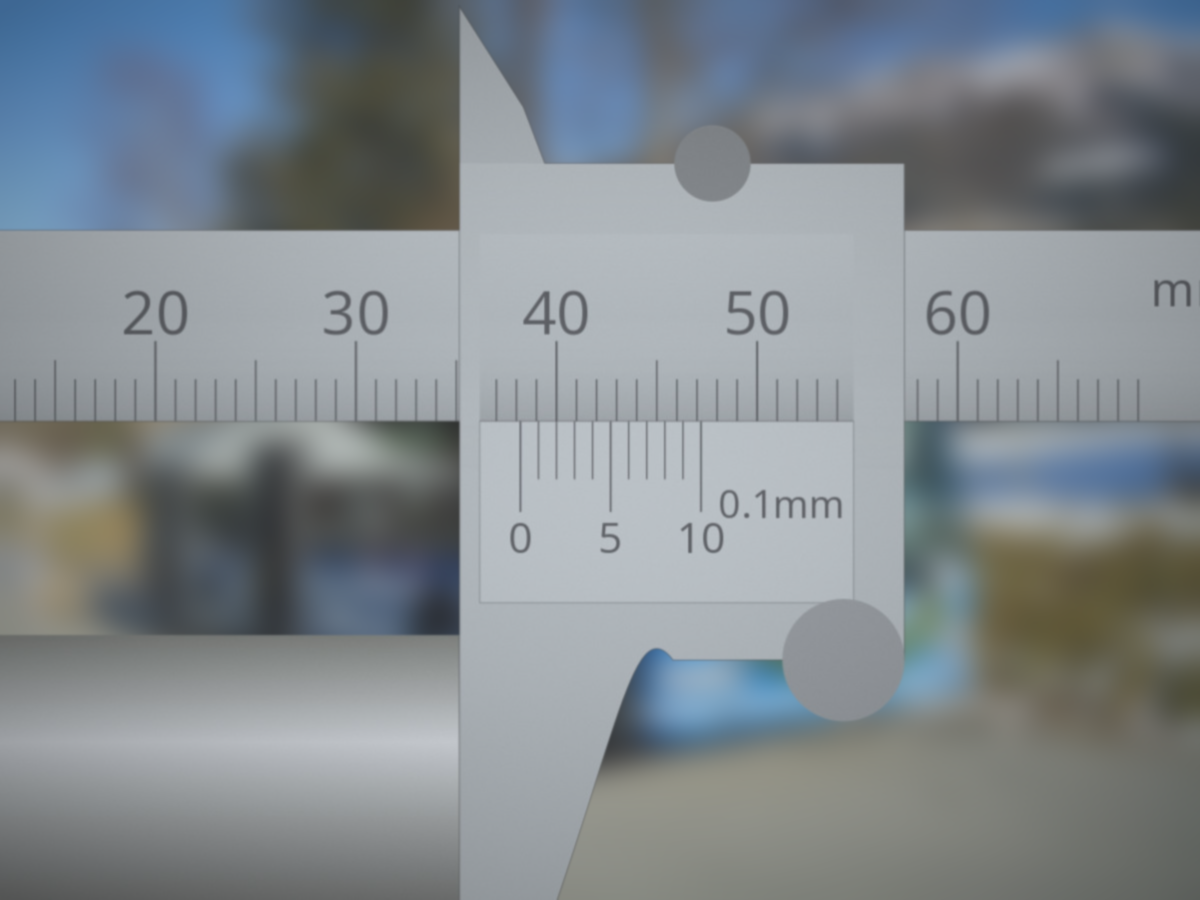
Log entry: 38.2 mm
